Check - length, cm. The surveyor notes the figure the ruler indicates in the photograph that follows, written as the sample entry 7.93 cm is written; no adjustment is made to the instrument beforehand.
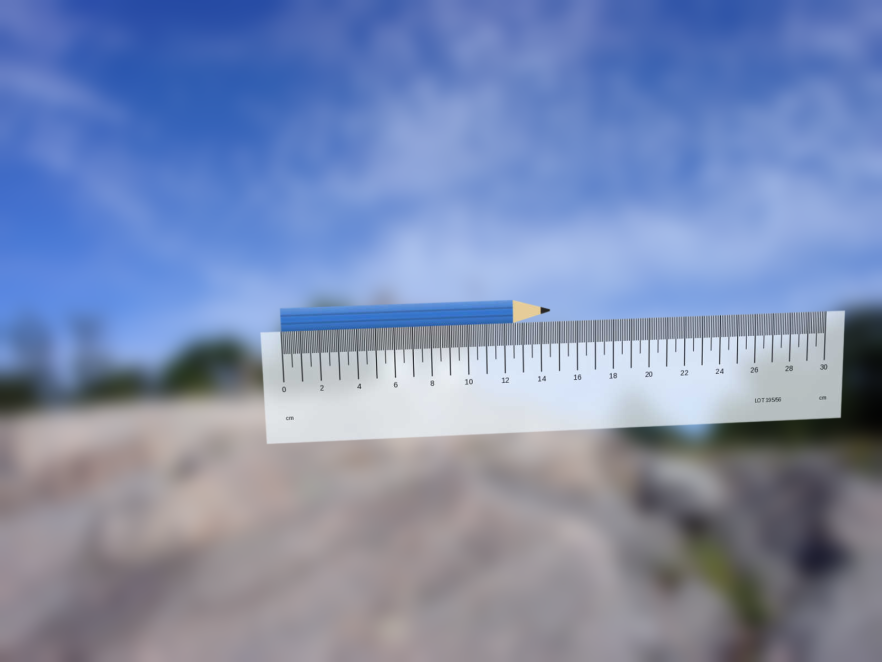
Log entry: 14.5 cm
